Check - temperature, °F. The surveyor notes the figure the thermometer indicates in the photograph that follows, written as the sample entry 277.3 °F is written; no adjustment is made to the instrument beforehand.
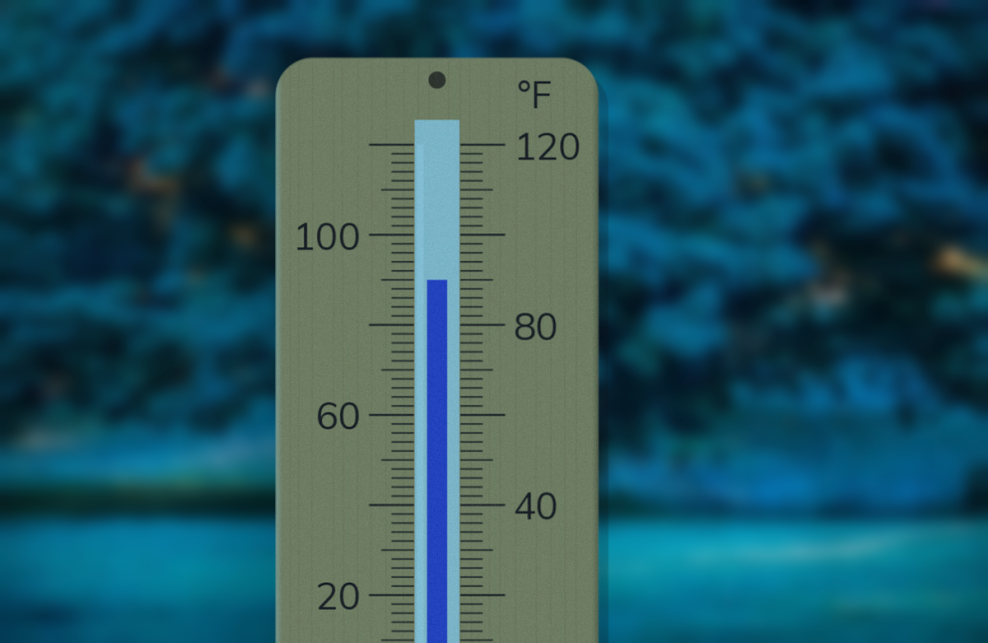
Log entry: 90 °F
